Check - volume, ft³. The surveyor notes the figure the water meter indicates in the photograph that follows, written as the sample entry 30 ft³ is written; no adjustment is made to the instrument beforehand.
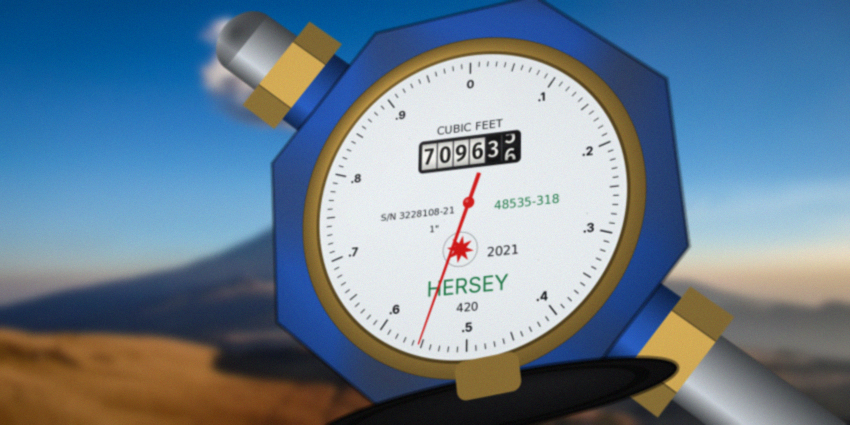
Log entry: 709635.55 ft³
